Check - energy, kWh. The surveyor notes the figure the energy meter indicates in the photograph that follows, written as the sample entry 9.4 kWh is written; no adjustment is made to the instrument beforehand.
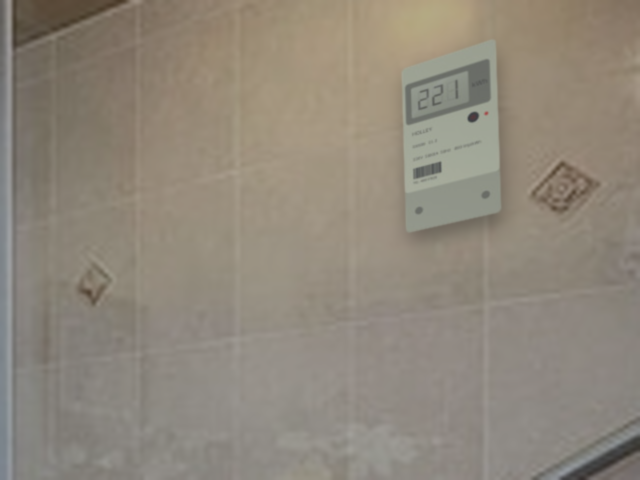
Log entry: 221 kWh
